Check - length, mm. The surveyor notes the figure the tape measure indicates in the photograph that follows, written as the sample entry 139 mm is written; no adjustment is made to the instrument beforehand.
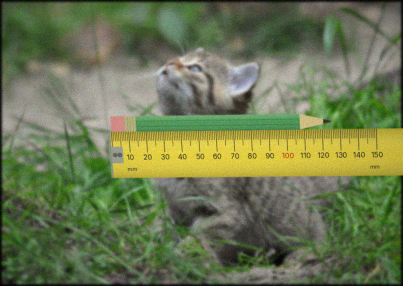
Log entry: 125 mm
